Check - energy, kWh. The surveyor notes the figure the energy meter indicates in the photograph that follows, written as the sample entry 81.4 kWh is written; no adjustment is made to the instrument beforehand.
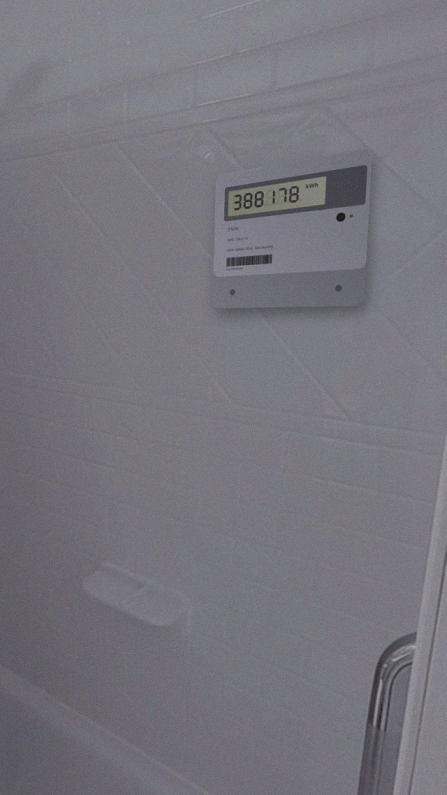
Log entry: 388178 kWh
